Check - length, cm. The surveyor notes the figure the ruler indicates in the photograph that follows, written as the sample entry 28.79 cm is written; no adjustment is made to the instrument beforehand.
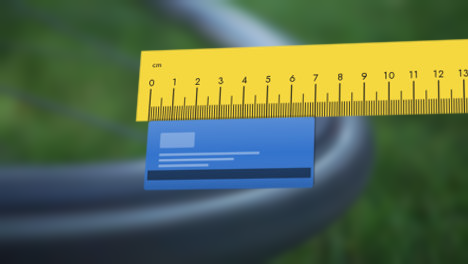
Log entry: 7 cm
